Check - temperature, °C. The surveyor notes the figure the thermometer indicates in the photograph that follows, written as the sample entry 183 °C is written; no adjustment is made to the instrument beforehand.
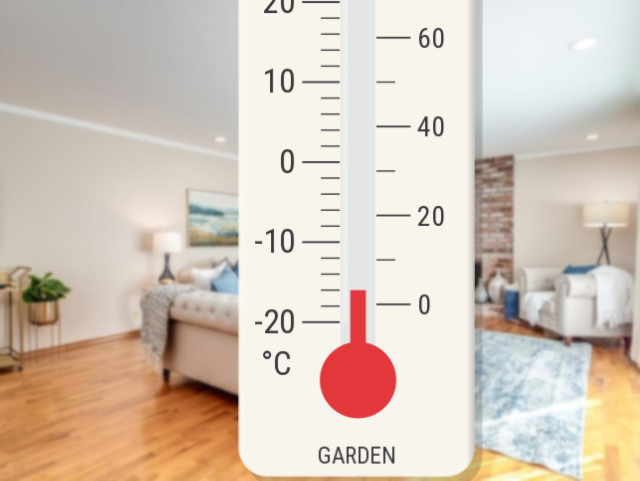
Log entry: -16 °C
